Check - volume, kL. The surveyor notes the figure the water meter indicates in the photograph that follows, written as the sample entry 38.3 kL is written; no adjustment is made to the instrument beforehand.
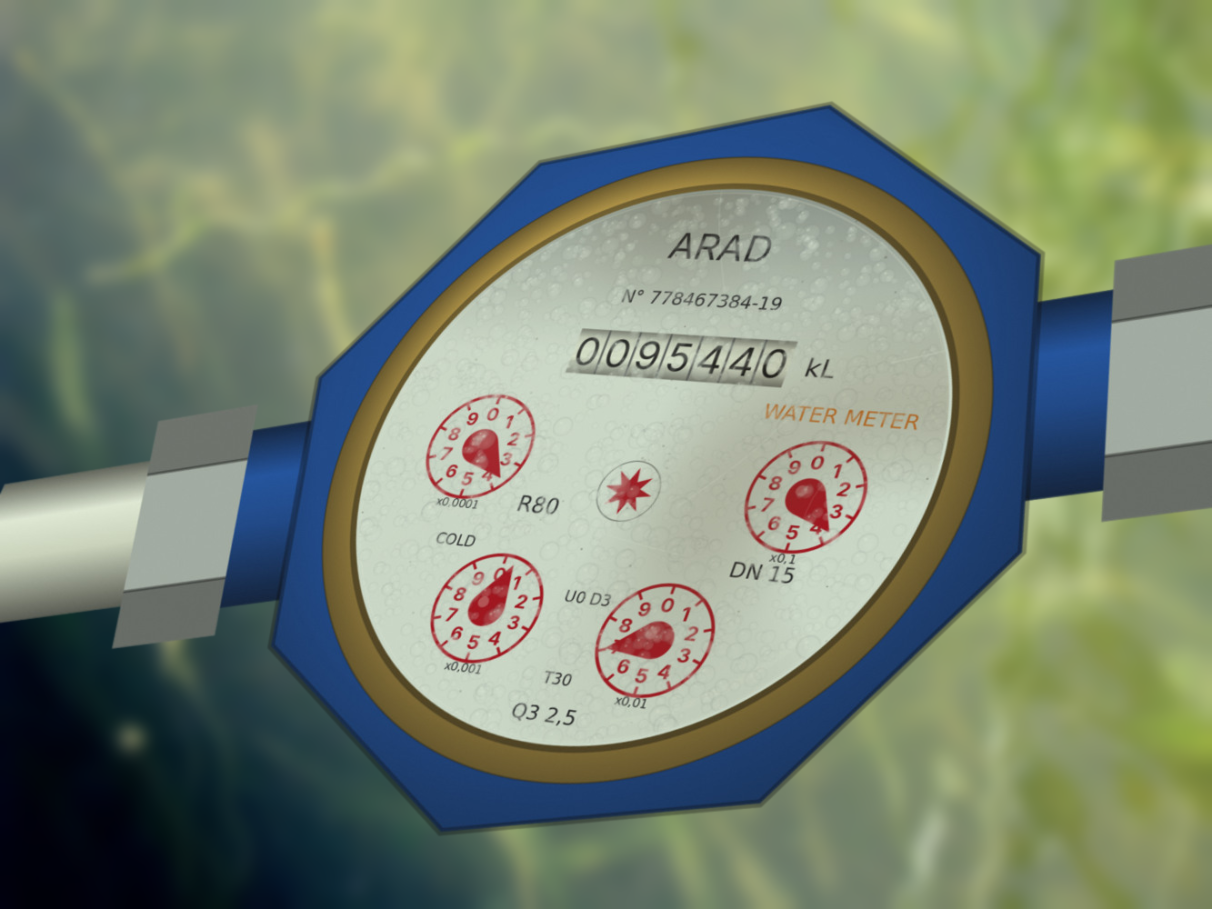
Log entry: 95440.3703 kL
